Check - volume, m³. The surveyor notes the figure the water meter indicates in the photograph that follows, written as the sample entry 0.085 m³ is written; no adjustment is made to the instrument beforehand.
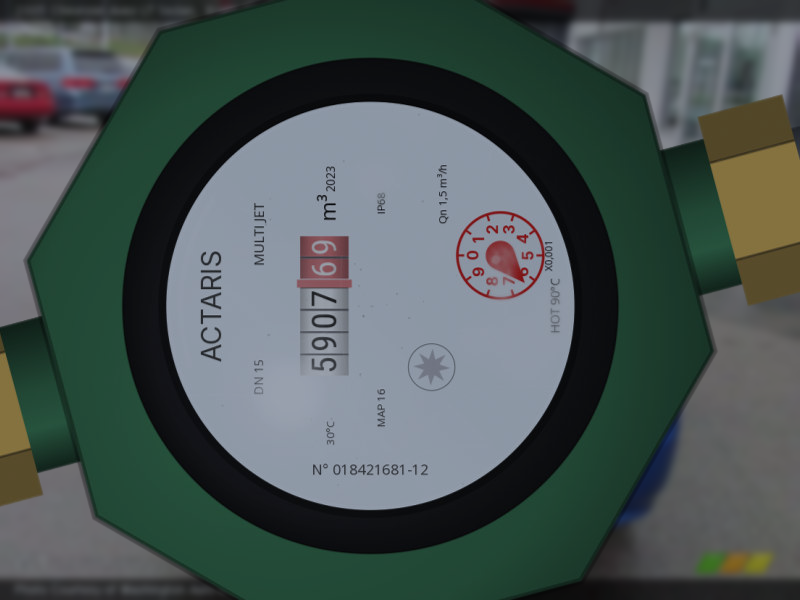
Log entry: 5907.696 m³
